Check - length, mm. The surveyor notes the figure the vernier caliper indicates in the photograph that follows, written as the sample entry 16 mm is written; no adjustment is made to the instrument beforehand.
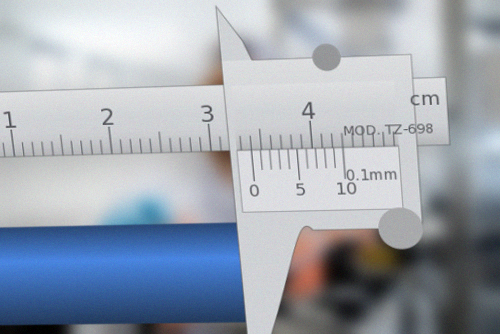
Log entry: 34.0 mm
